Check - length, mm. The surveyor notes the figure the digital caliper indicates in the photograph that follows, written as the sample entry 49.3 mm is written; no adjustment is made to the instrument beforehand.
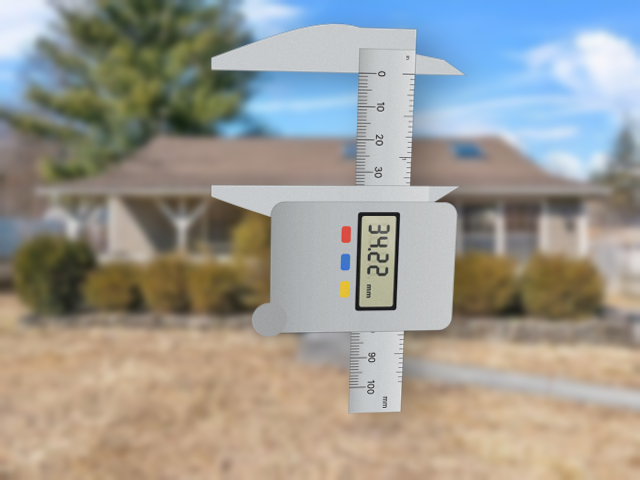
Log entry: 34.22 mm
